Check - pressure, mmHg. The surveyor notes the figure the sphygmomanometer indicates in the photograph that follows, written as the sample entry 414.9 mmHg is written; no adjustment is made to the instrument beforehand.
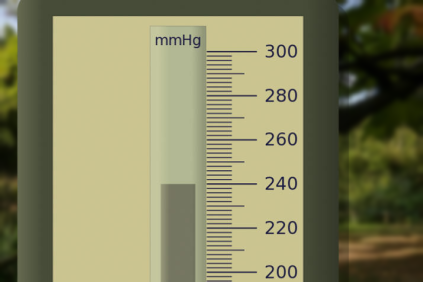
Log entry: 240 mmHg
